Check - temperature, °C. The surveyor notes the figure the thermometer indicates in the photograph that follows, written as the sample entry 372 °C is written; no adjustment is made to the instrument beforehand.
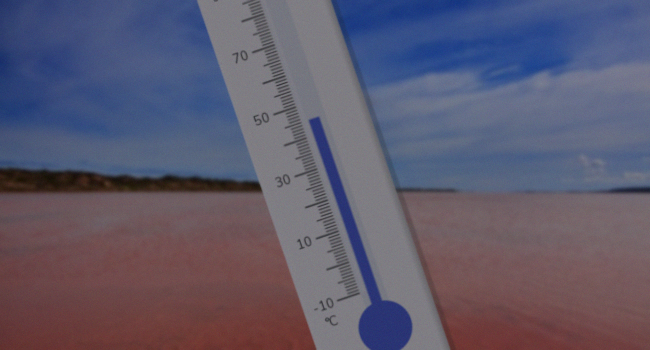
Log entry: 45 °C
